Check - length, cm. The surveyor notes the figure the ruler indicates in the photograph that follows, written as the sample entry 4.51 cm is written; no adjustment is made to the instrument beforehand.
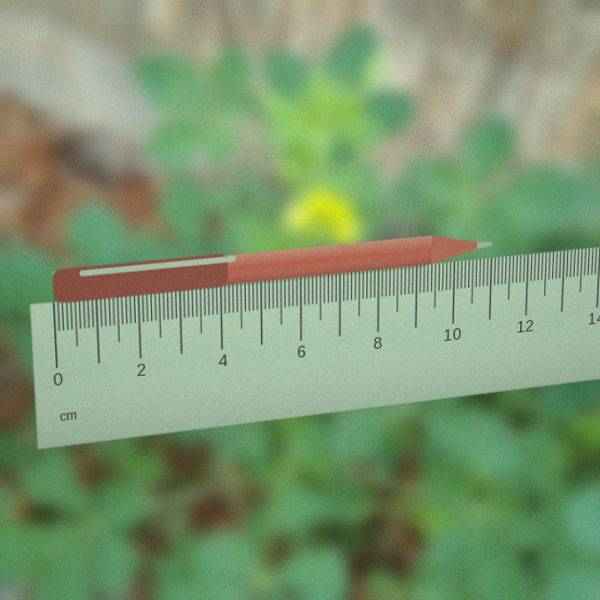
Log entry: 11 cm
